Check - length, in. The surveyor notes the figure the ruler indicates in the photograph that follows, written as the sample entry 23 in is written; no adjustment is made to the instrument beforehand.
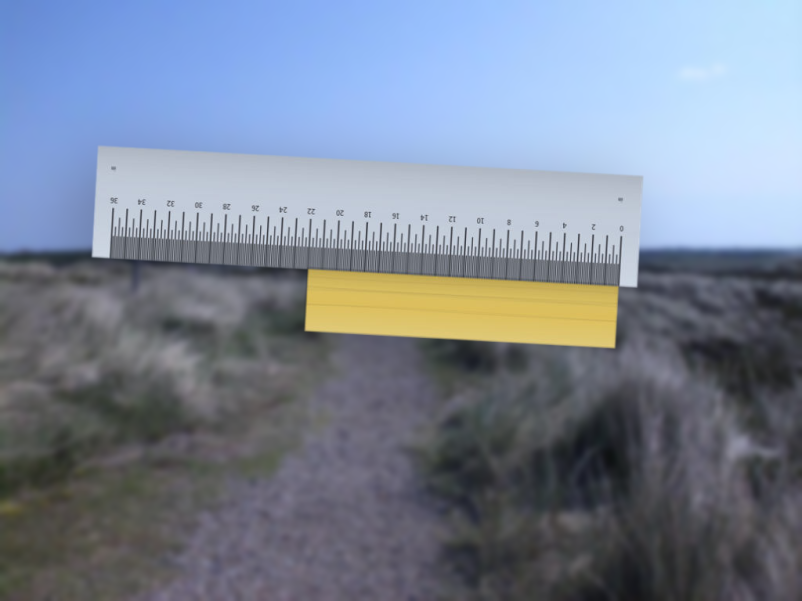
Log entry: 22 in
